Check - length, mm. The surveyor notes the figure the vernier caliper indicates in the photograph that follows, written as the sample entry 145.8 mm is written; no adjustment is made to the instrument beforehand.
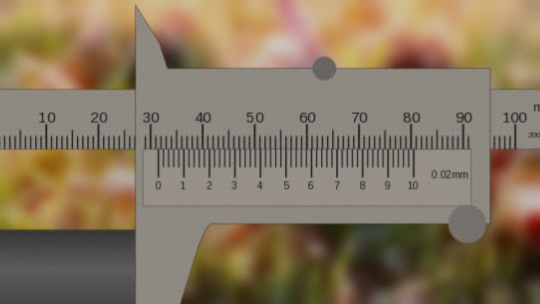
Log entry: 31.5 mm
